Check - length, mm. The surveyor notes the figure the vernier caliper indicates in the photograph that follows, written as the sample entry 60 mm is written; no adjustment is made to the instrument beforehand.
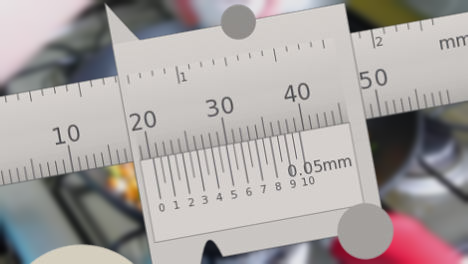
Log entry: 20.4 mm
